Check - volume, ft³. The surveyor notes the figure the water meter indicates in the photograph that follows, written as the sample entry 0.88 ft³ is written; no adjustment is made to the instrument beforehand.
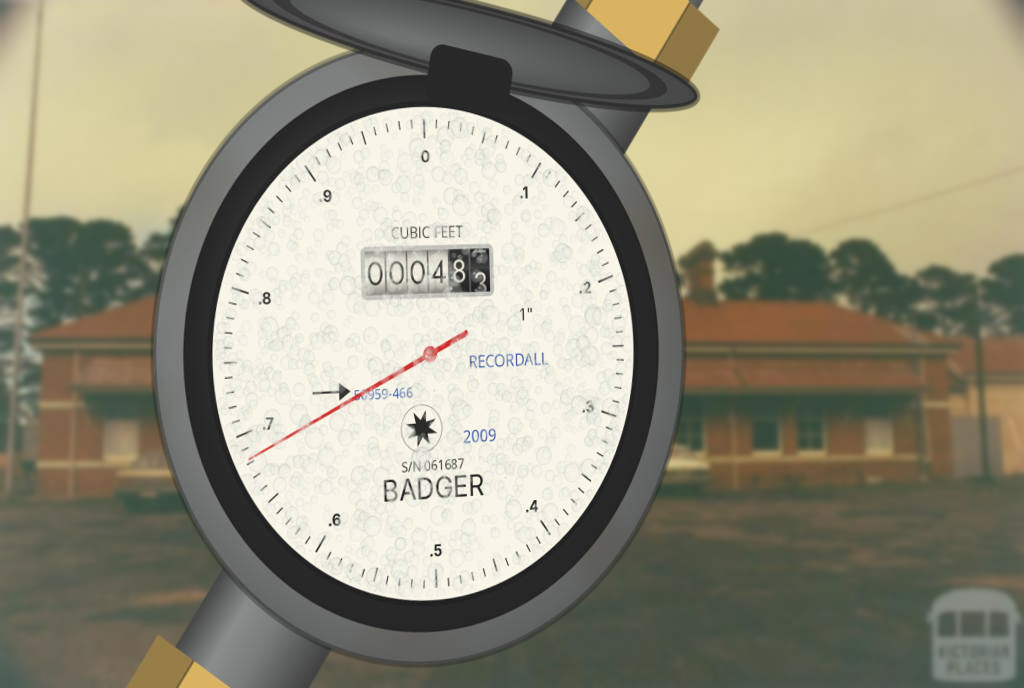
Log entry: 482.68 ft³
